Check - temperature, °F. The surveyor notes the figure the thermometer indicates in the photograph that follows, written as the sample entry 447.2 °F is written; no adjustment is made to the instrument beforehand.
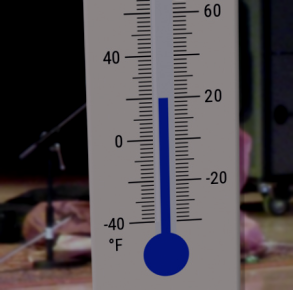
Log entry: 20 °F
